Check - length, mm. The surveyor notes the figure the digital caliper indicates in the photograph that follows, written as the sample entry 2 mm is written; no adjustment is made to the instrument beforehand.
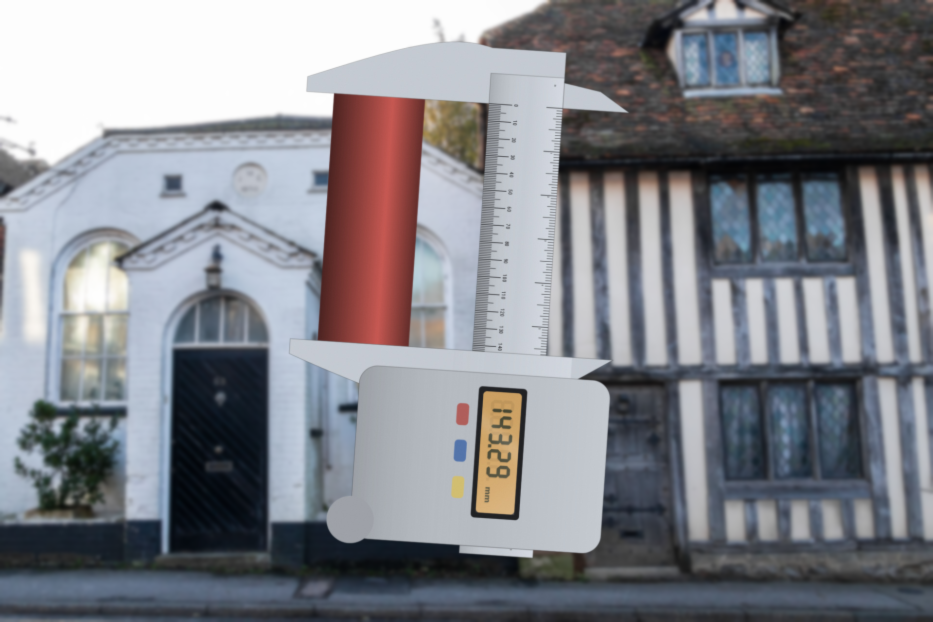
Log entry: 143.29 mm
